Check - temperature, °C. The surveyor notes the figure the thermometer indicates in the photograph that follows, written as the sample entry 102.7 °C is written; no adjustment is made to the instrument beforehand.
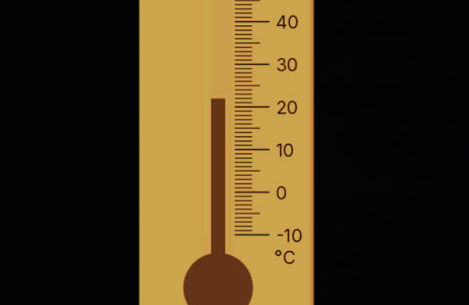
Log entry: 22 °C
